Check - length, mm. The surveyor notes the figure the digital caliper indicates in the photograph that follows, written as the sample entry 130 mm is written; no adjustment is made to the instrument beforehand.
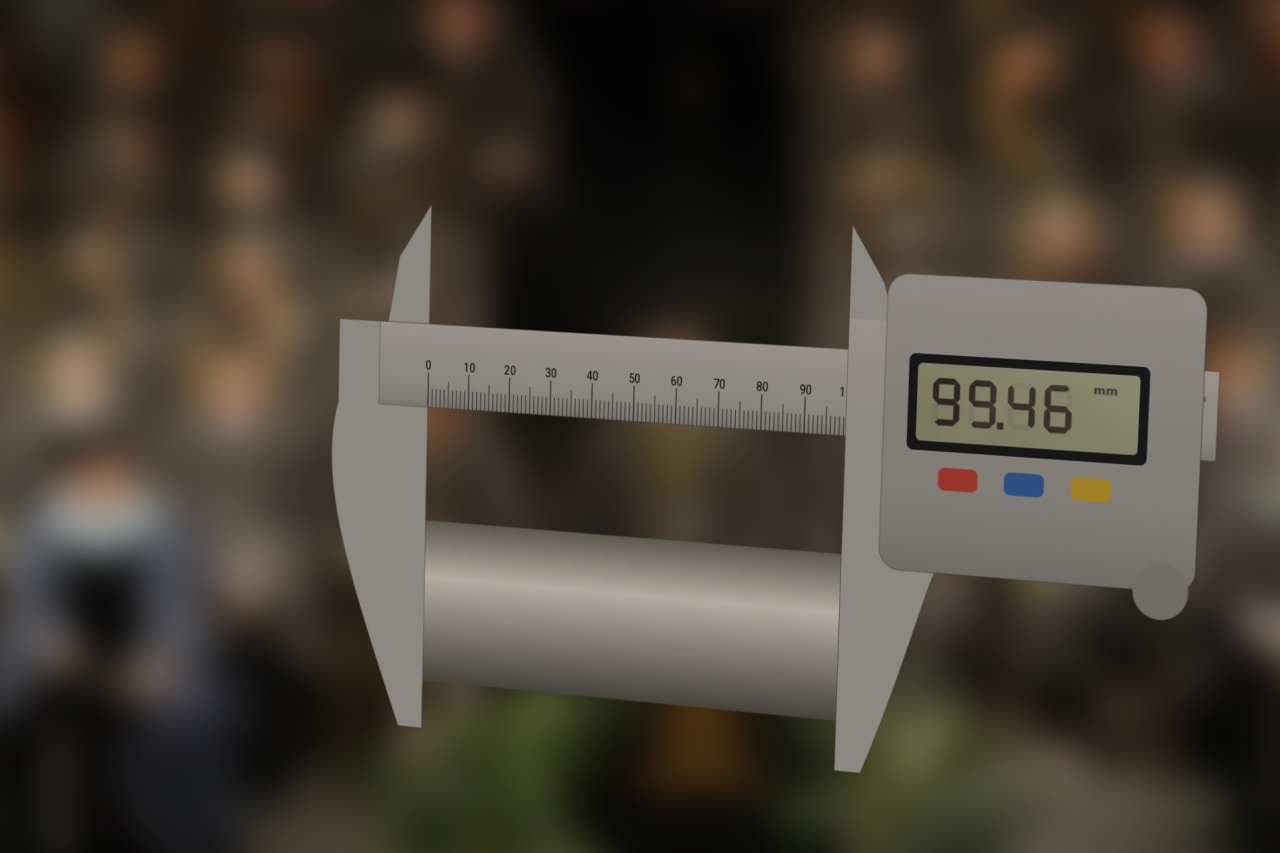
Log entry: 99.46 mm
